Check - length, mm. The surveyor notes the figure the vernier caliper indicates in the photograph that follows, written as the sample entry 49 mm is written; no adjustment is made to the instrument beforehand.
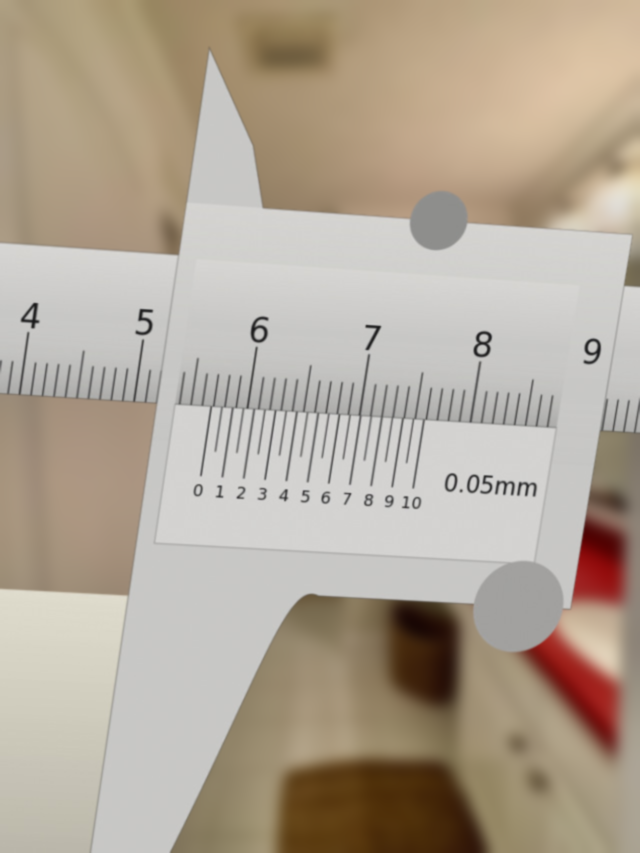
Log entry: 56.8 mm
